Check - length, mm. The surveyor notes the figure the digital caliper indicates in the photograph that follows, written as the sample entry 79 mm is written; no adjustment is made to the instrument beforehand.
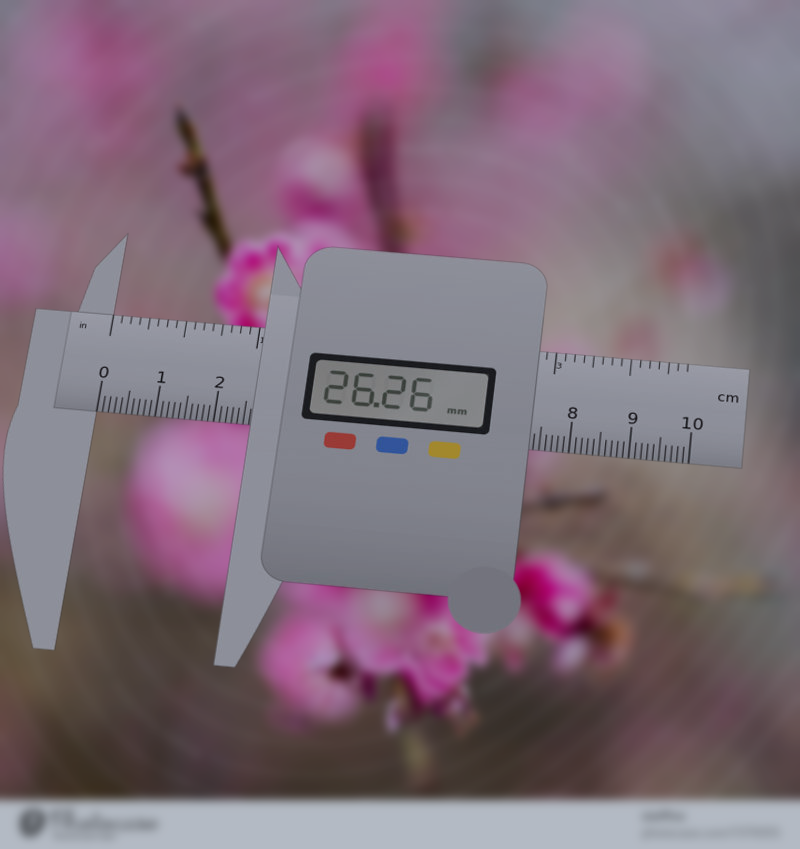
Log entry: 26.26 mm
